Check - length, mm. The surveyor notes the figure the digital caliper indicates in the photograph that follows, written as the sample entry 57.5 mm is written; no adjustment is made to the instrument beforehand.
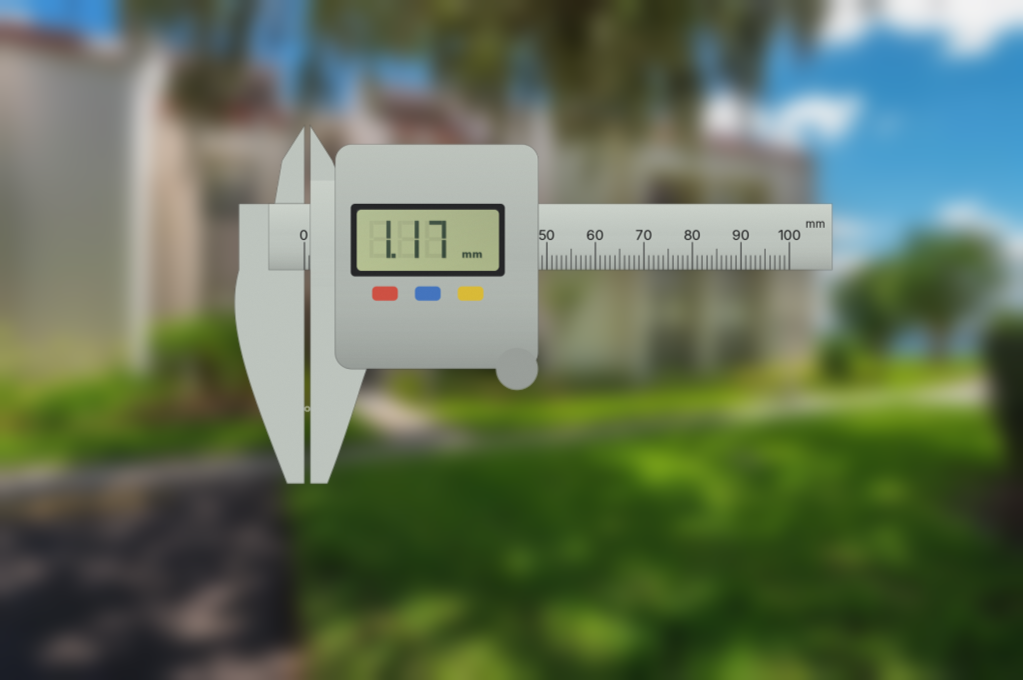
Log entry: 1.17 mm
